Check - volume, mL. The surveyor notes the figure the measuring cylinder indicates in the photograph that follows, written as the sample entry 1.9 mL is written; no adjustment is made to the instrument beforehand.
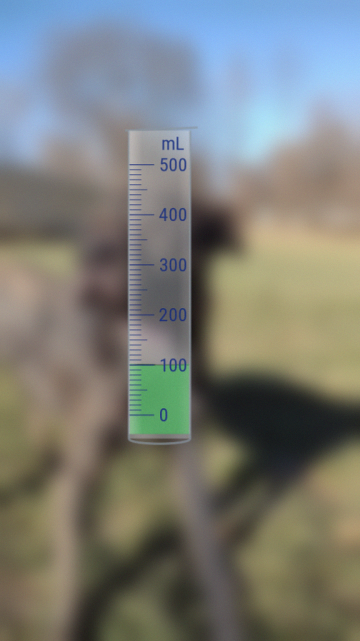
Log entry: 100 mL
